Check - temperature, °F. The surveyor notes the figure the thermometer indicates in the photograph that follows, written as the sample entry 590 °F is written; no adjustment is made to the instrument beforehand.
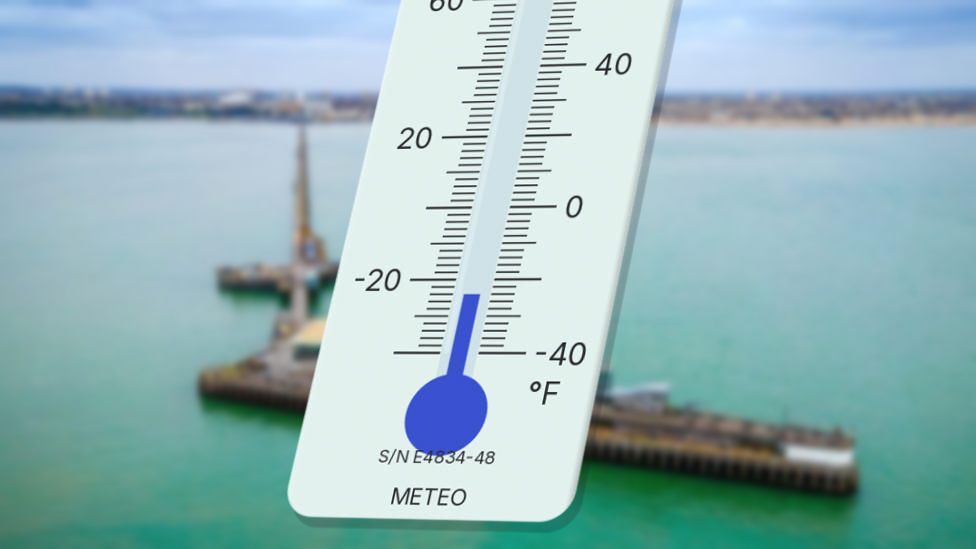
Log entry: -24 °F
